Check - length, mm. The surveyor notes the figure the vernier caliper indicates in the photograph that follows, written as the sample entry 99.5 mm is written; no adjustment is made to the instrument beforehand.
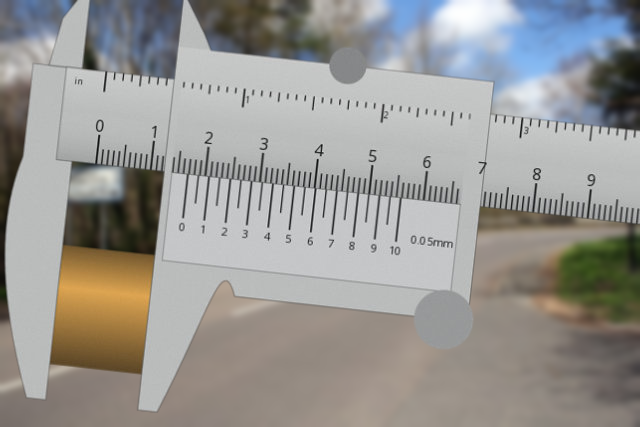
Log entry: 16.8 mm
